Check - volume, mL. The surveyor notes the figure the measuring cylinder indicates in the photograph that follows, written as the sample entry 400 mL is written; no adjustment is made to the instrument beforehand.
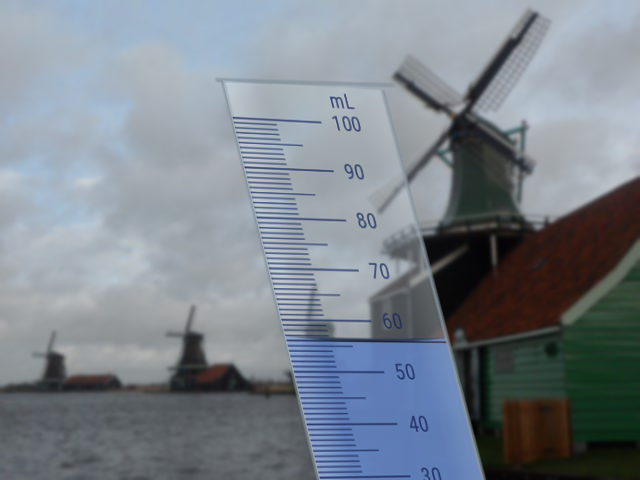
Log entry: 56 mL
